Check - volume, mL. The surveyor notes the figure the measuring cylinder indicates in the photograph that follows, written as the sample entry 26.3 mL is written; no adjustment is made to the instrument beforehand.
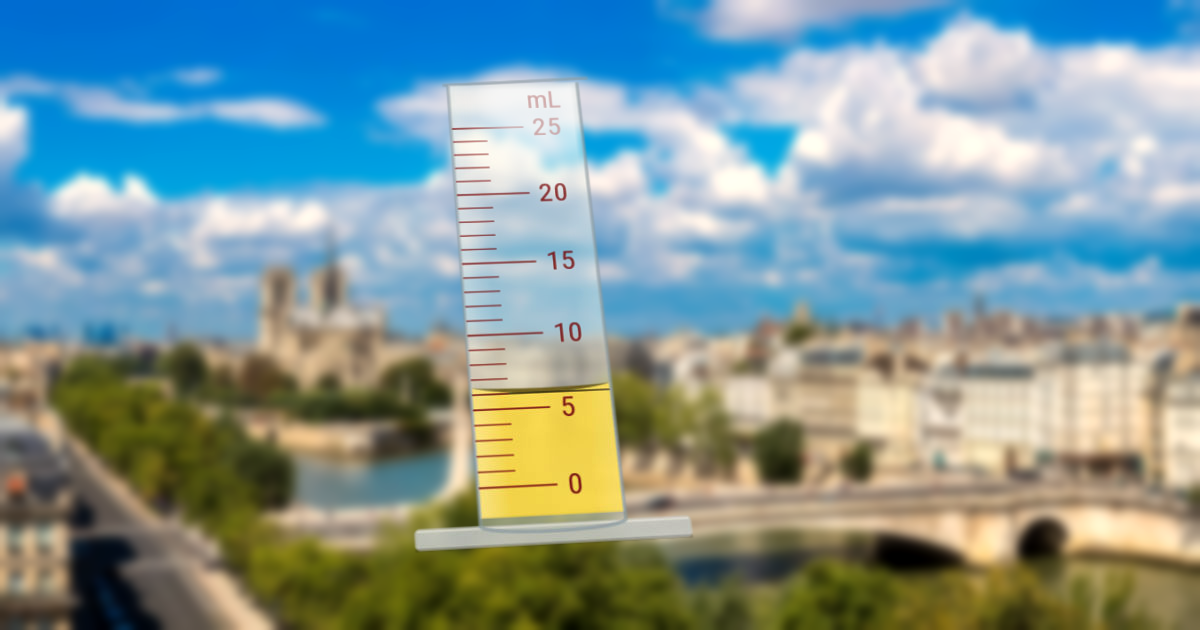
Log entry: 6 mL
